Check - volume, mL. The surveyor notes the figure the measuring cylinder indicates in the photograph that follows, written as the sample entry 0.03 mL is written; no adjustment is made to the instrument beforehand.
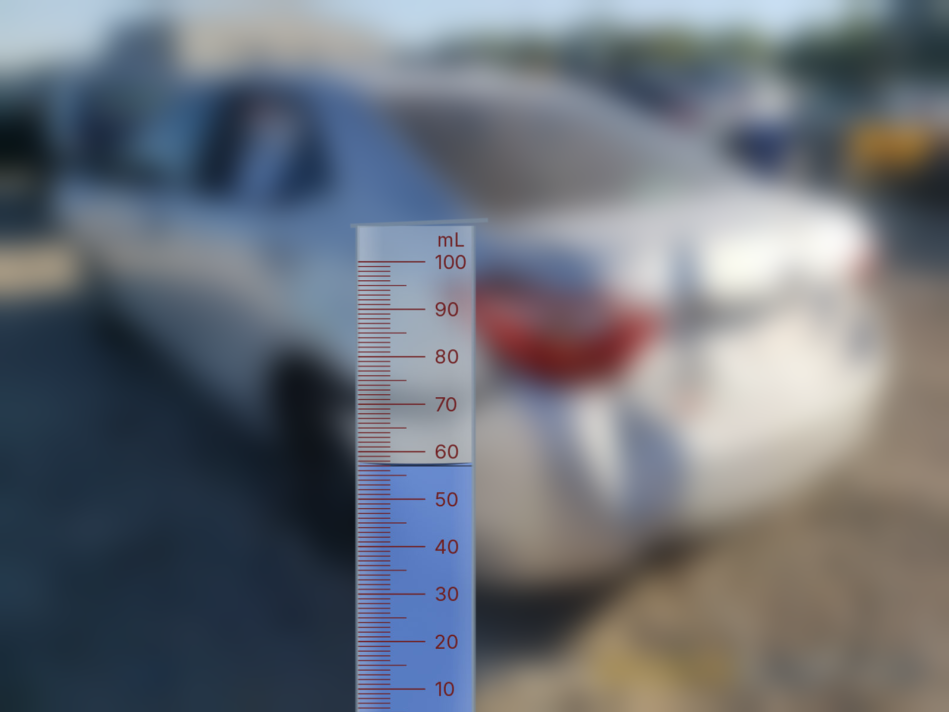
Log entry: 57 mL
